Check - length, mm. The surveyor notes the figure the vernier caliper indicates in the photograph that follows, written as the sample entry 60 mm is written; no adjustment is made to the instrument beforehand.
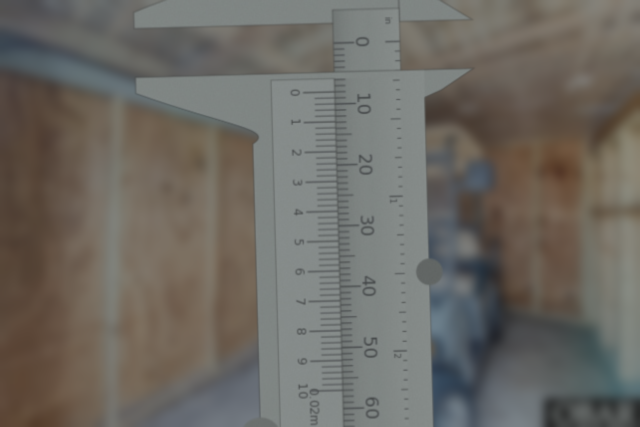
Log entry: 8.0 mm
